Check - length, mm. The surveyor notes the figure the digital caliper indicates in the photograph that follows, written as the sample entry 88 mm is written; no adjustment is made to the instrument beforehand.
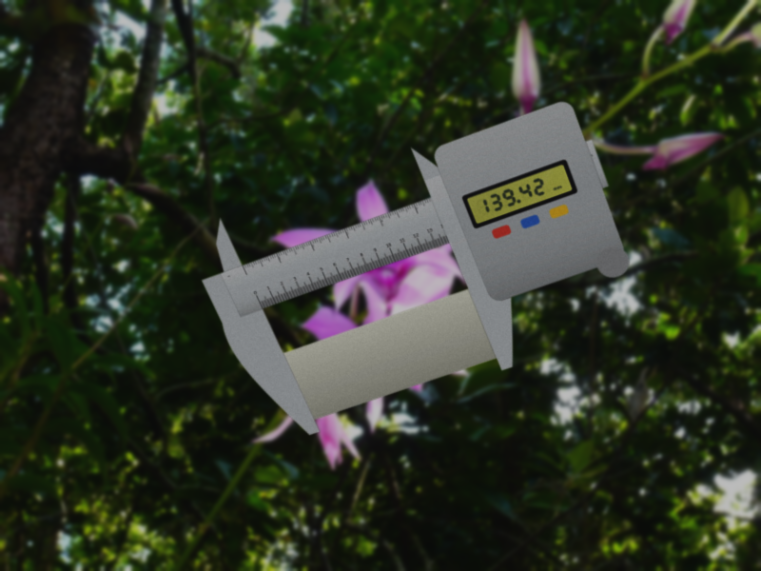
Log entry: 139.42 mm
